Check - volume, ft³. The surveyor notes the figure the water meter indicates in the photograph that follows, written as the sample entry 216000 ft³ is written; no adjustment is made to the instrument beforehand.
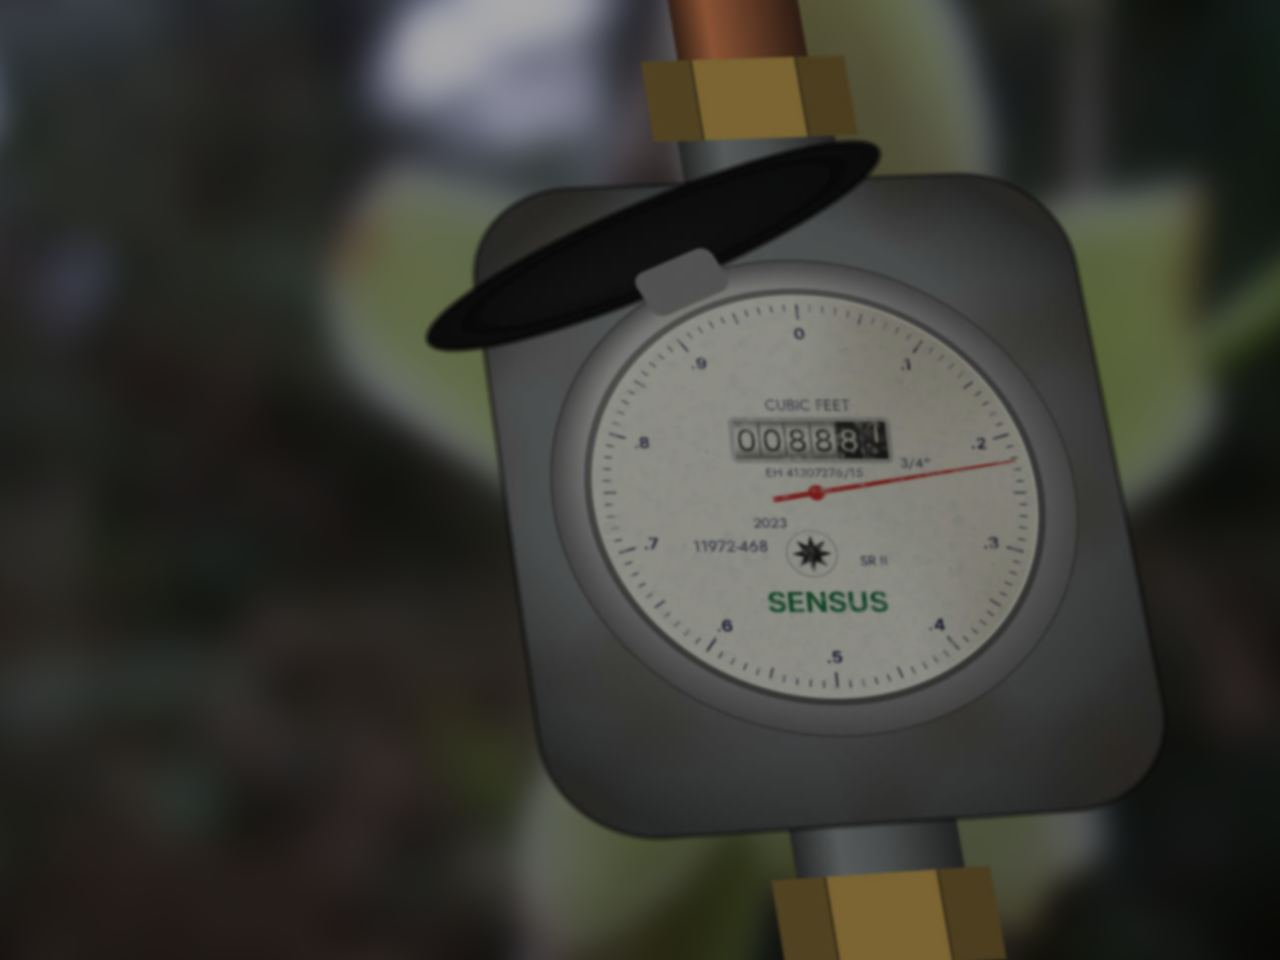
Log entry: 8881.22 ft³
